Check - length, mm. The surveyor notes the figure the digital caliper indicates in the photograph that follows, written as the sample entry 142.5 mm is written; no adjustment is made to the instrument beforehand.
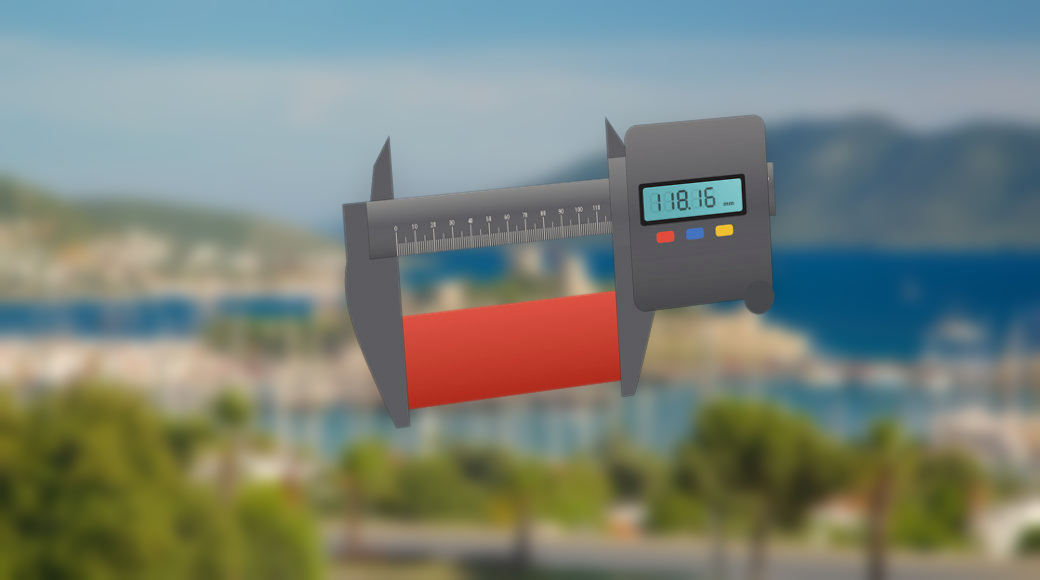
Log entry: 118.16 mm
